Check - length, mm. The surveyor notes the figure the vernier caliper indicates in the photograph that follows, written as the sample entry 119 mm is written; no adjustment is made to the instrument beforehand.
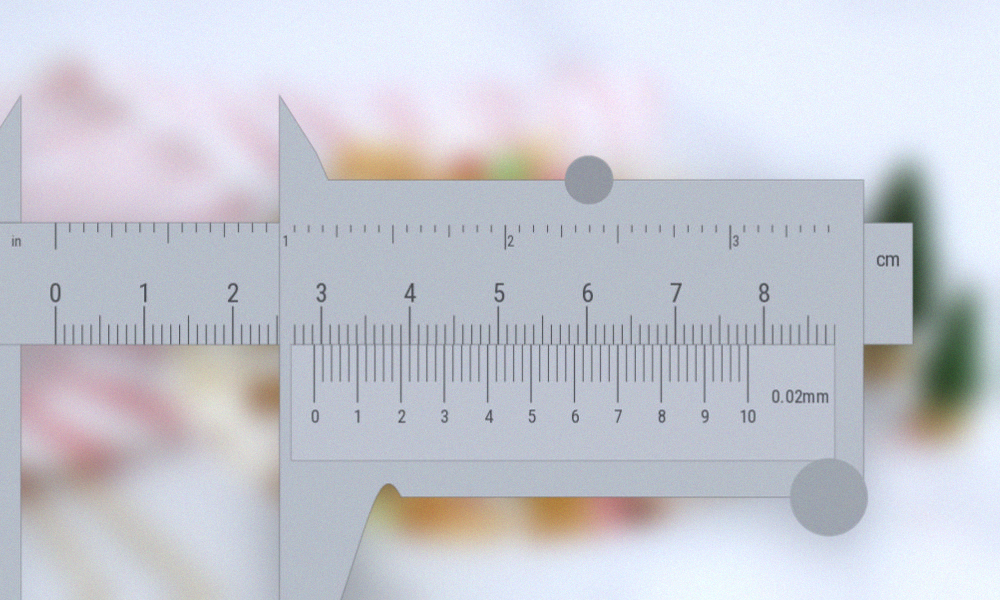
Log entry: 29.2 mm
